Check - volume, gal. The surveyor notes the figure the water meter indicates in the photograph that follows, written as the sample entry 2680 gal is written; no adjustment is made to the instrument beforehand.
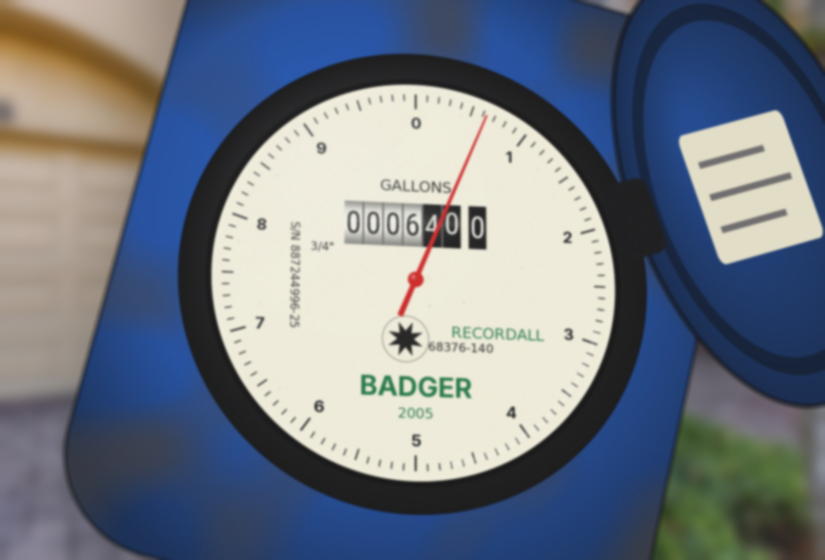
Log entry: 6400.6 gal
